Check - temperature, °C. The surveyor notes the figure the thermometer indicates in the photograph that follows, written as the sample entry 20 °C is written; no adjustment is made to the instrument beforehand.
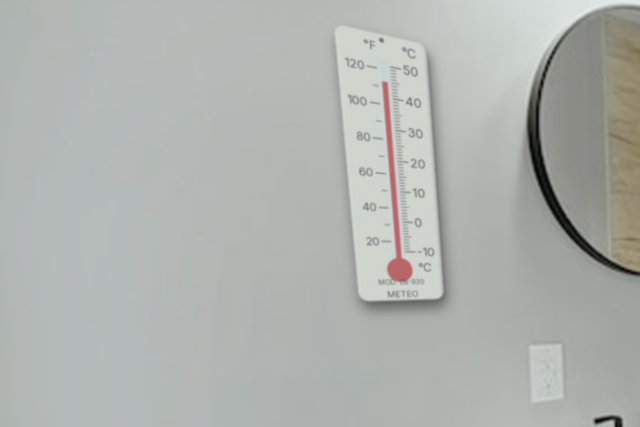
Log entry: 45 °C
